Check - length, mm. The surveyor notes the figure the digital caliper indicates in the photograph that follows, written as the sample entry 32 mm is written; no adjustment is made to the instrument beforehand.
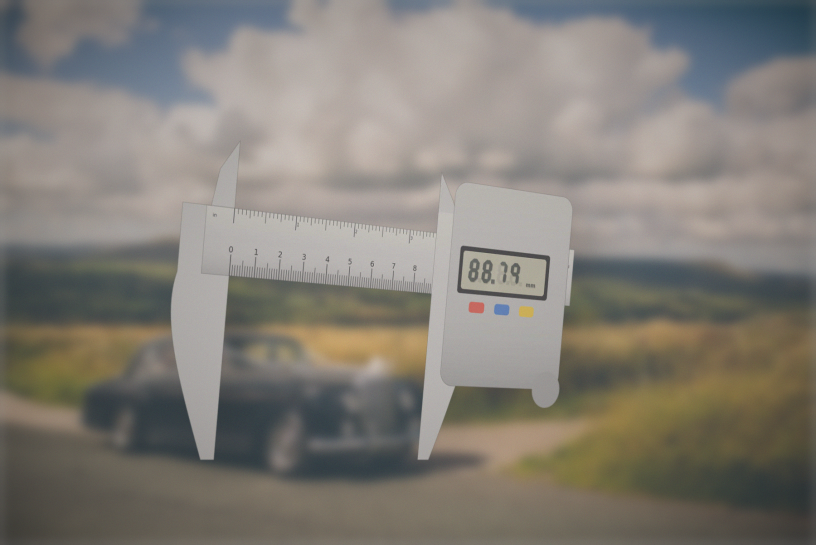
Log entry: 88.79 mm
